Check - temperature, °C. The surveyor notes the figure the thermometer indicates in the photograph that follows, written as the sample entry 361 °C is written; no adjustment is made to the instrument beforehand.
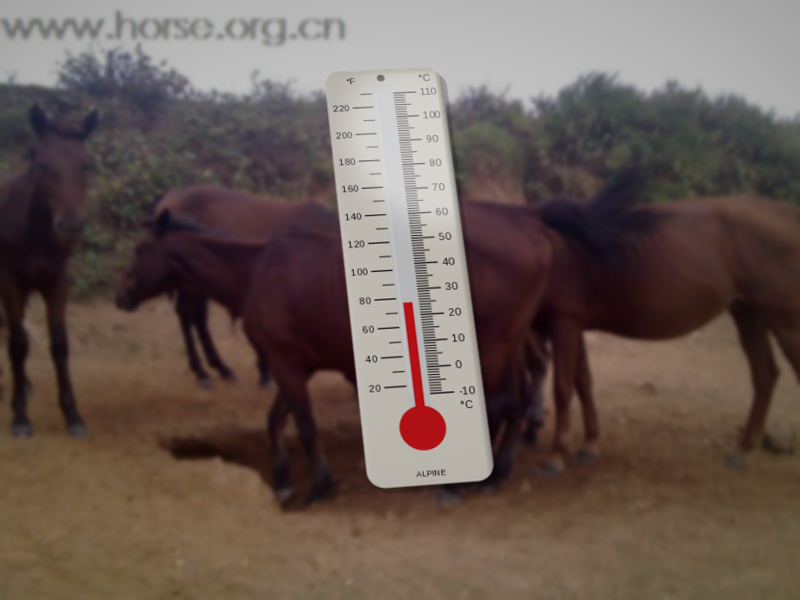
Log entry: 25 °C
